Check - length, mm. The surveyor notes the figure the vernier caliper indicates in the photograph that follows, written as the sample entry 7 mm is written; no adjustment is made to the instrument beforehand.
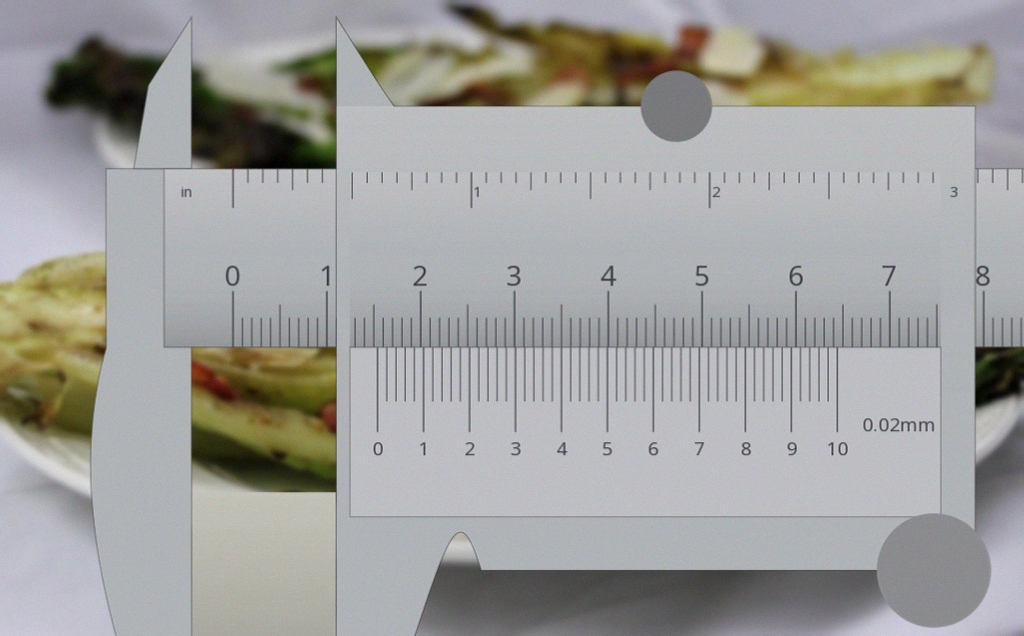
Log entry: 15.4 mm
